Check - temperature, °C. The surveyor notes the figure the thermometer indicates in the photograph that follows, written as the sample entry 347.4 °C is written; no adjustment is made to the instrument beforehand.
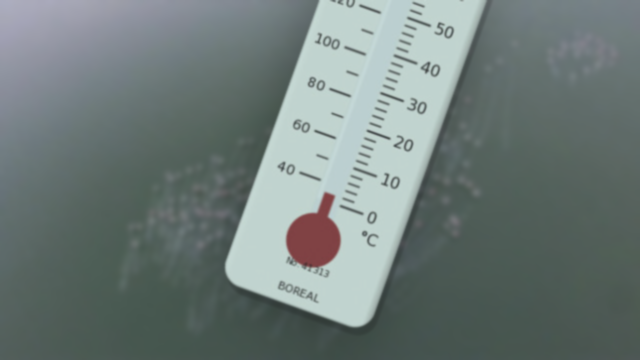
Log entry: 2 °C
